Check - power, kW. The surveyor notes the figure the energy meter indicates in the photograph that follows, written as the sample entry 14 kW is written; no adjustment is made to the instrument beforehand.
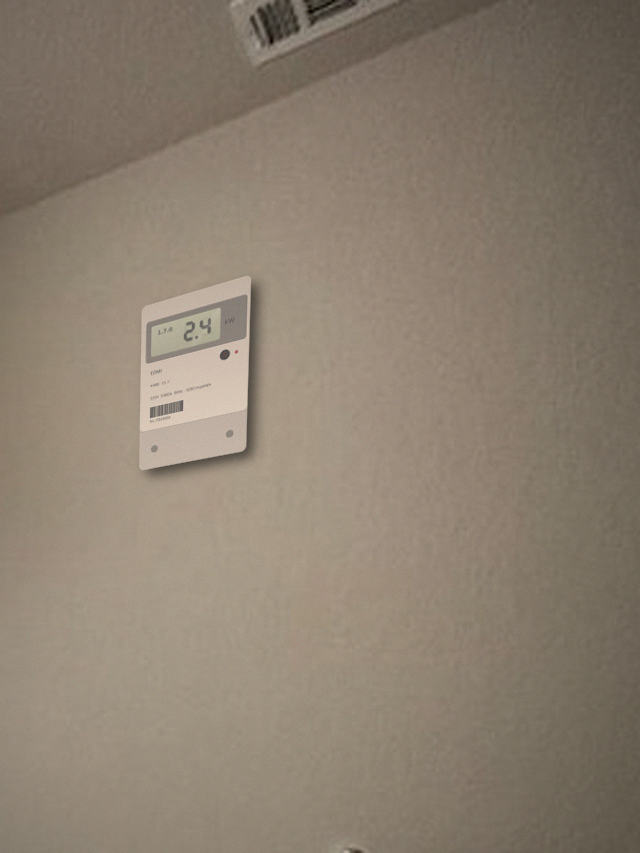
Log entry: 2.4 kW
